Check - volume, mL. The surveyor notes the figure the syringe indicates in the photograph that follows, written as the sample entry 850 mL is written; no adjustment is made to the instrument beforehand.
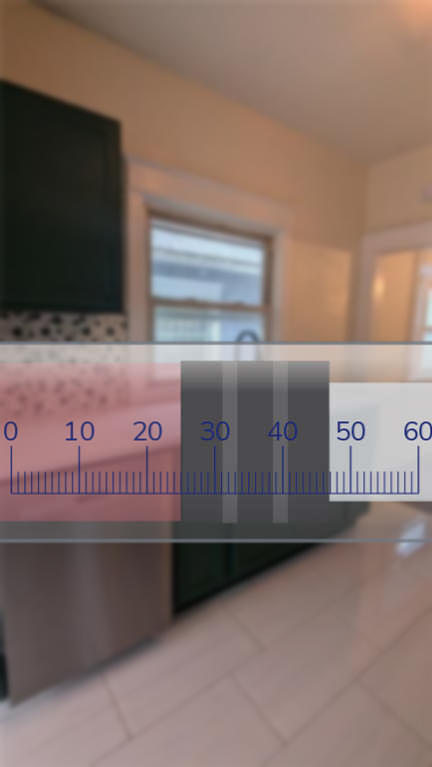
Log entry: 25 mL
